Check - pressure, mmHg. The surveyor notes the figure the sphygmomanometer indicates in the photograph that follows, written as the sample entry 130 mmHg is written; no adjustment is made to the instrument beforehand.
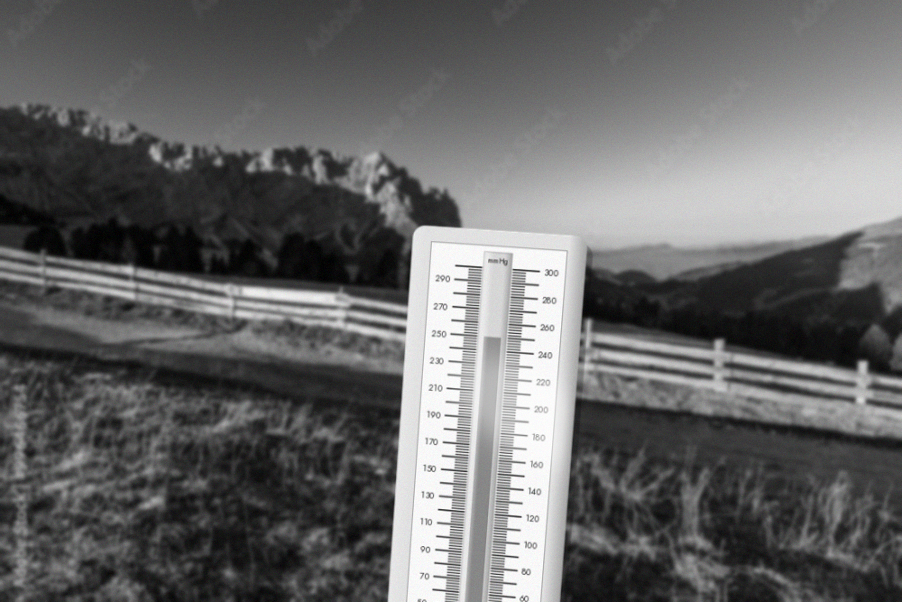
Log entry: 250 mmHg
